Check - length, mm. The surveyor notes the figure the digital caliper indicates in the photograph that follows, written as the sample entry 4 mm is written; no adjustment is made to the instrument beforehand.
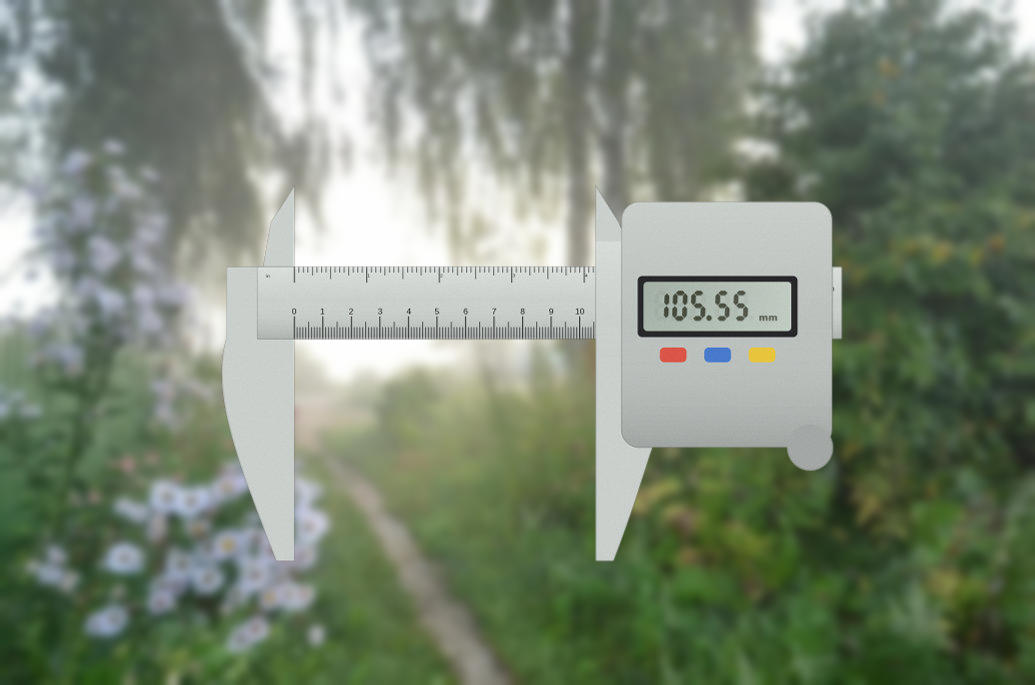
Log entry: 105.55 mm
